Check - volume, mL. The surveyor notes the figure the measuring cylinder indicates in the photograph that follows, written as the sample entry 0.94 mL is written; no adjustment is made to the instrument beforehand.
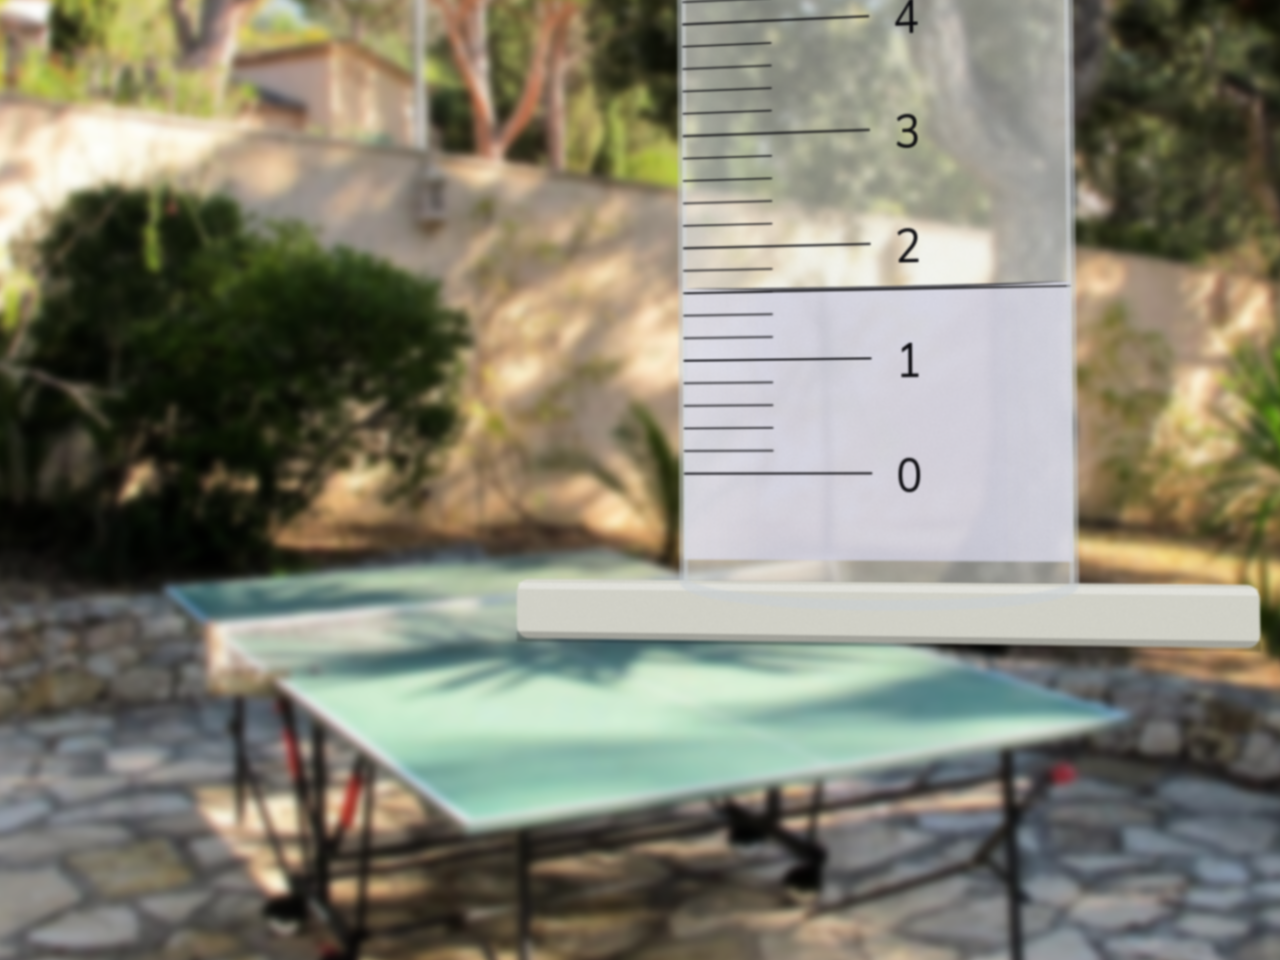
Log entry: 1.6 mL
